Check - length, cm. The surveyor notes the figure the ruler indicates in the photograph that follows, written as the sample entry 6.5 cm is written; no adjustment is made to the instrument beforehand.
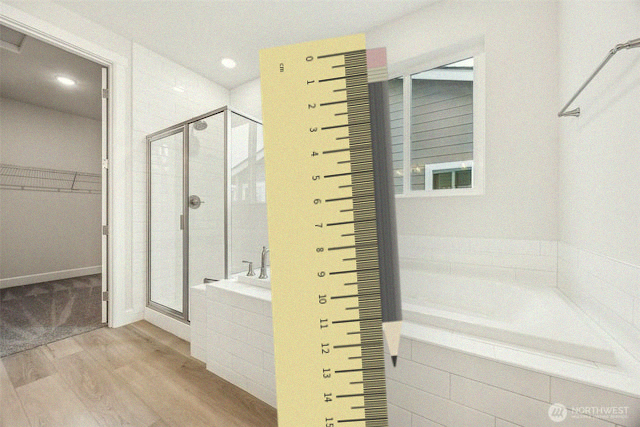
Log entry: 13 cm
